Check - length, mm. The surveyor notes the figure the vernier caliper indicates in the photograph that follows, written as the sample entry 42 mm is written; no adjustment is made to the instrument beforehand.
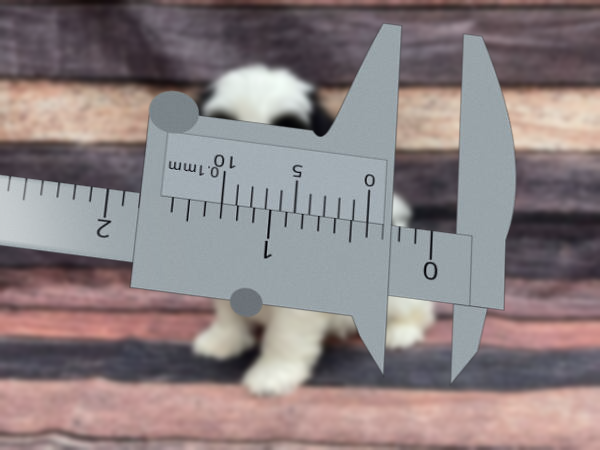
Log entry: 4.0 mm
